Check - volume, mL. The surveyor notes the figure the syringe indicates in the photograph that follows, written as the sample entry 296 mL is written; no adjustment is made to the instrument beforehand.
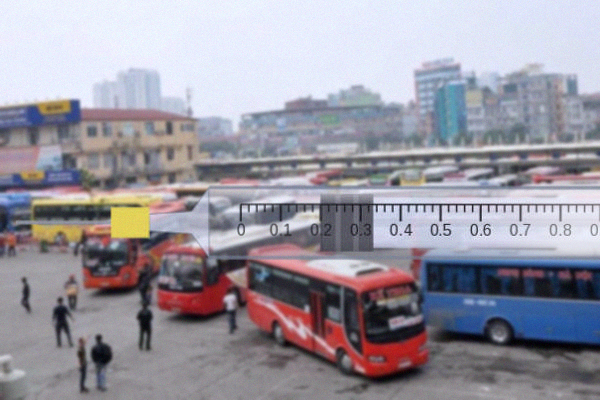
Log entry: 0.2 mL
